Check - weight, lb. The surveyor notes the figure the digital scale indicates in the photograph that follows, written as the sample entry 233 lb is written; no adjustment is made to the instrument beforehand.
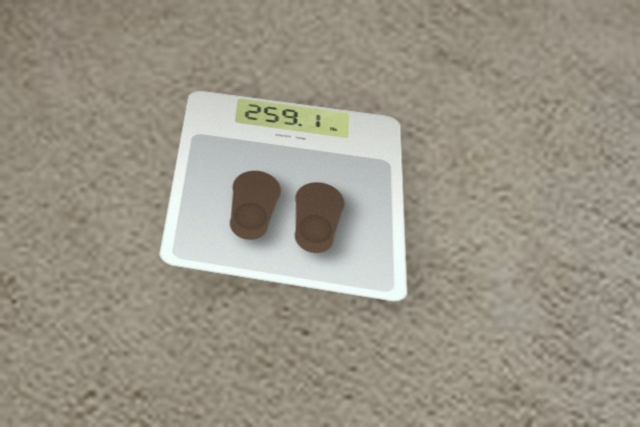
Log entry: 259.1 lb
